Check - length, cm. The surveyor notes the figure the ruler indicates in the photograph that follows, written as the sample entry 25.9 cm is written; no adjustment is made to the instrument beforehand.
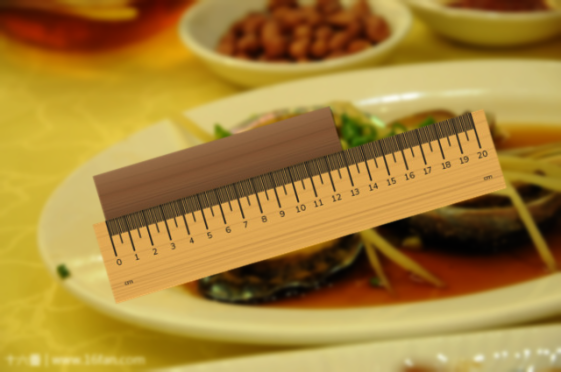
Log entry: 13 cm
